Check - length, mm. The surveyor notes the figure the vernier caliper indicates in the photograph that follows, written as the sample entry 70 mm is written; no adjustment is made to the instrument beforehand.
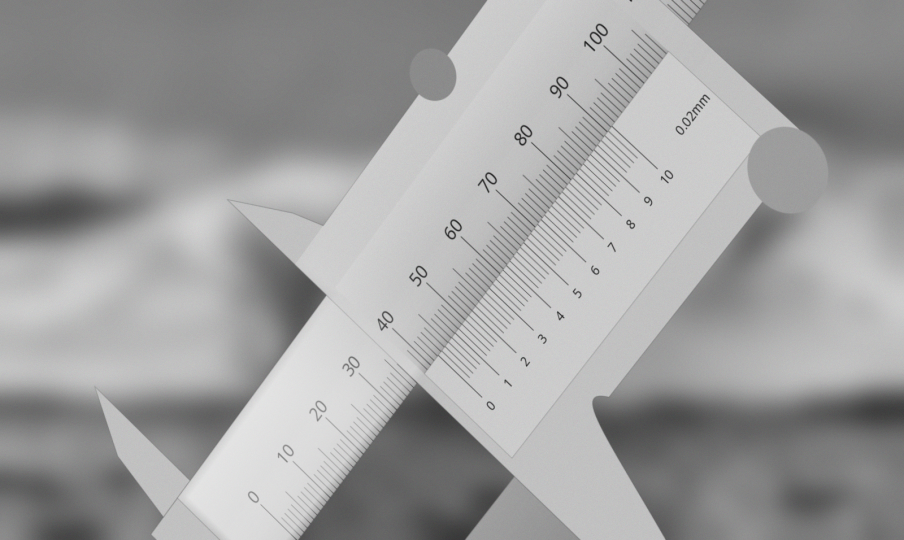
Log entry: 42.2 mm
